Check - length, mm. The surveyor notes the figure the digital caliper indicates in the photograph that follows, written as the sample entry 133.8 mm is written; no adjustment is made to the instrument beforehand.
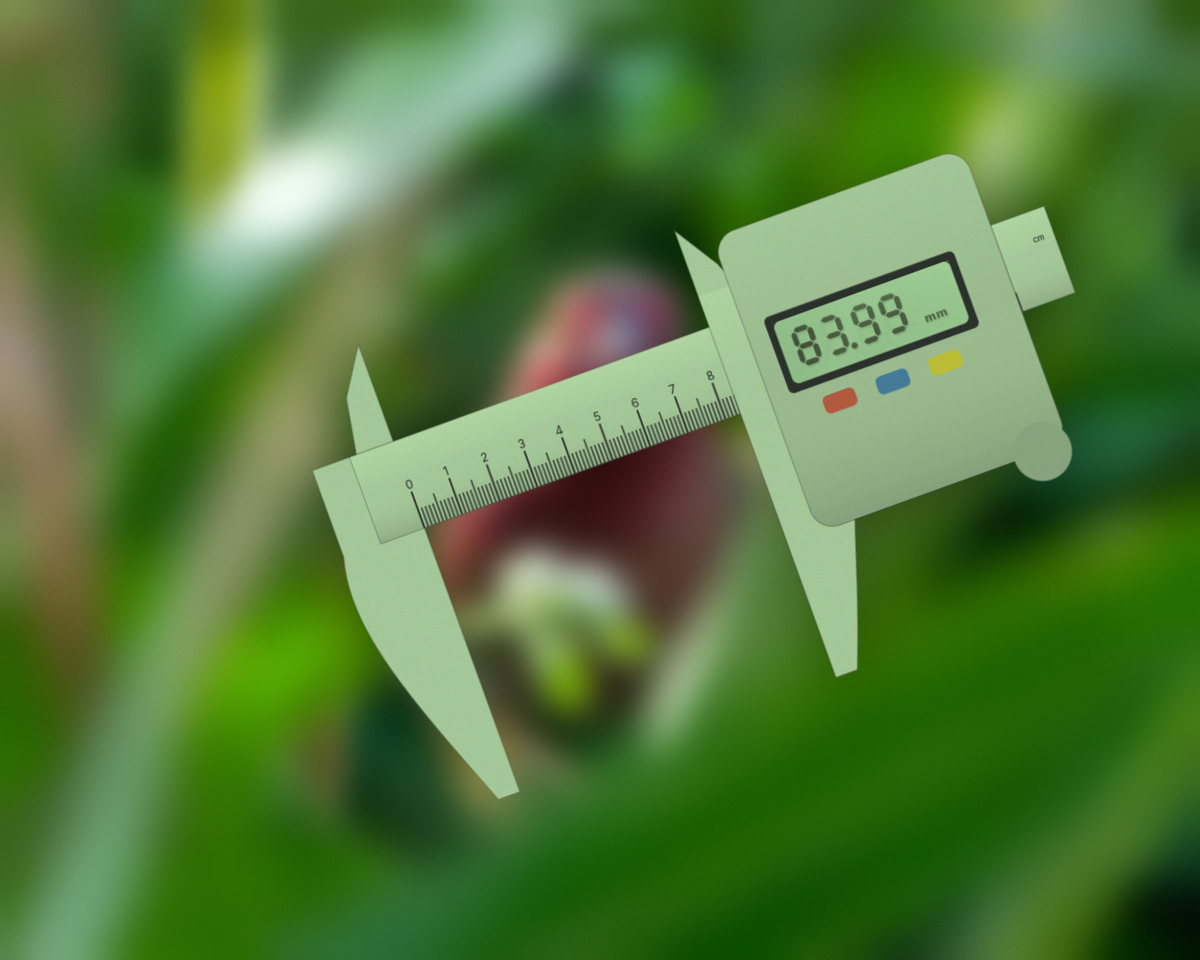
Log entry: 83.99 mm
